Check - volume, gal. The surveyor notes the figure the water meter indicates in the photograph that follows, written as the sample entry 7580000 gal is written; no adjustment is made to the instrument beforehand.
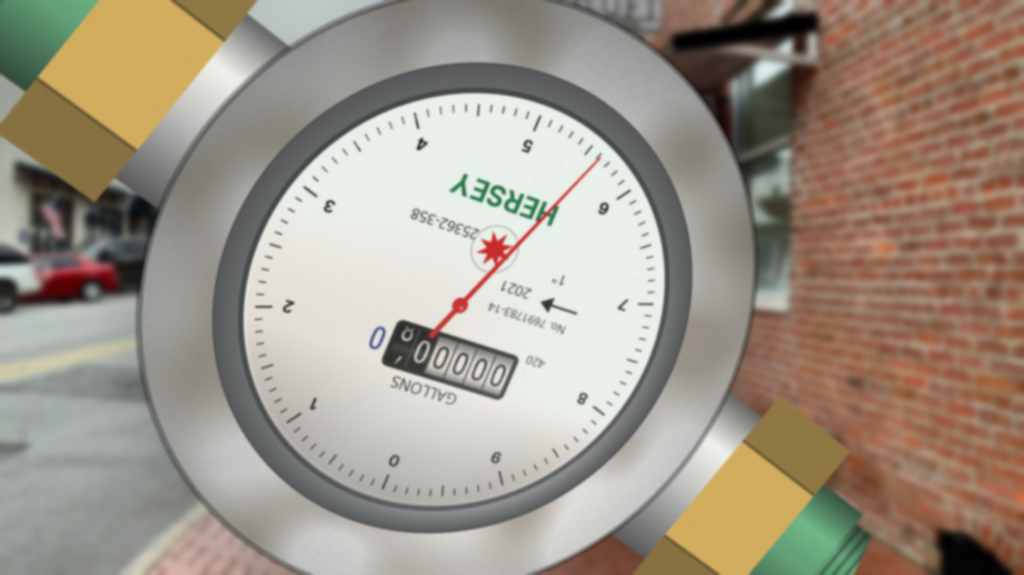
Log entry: 75.6 gal
